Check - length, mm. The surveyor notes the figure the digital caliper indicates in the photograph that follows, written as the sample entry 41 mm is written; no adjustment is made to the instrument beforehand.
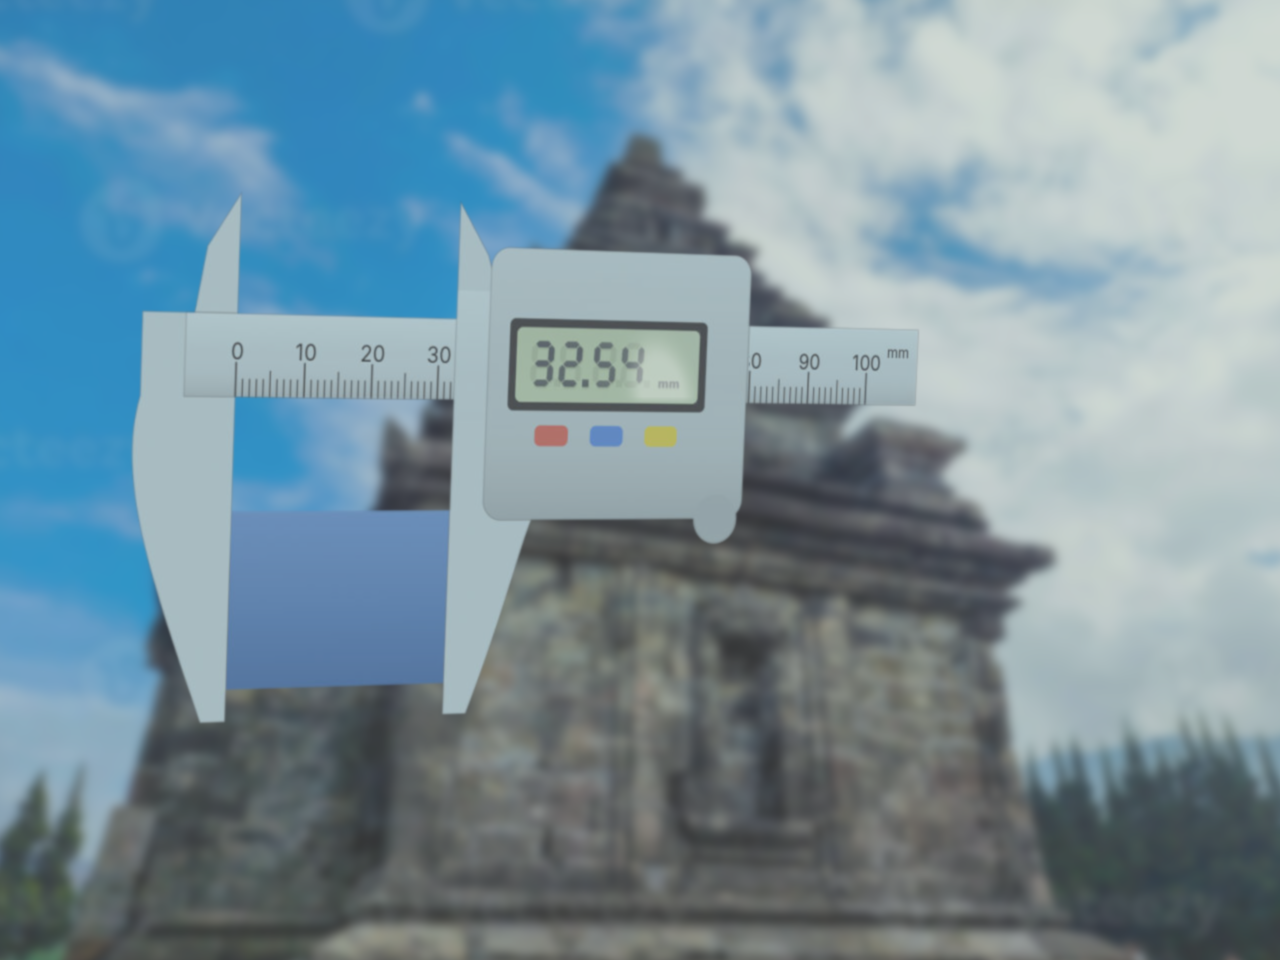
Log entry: 32.54 mm
